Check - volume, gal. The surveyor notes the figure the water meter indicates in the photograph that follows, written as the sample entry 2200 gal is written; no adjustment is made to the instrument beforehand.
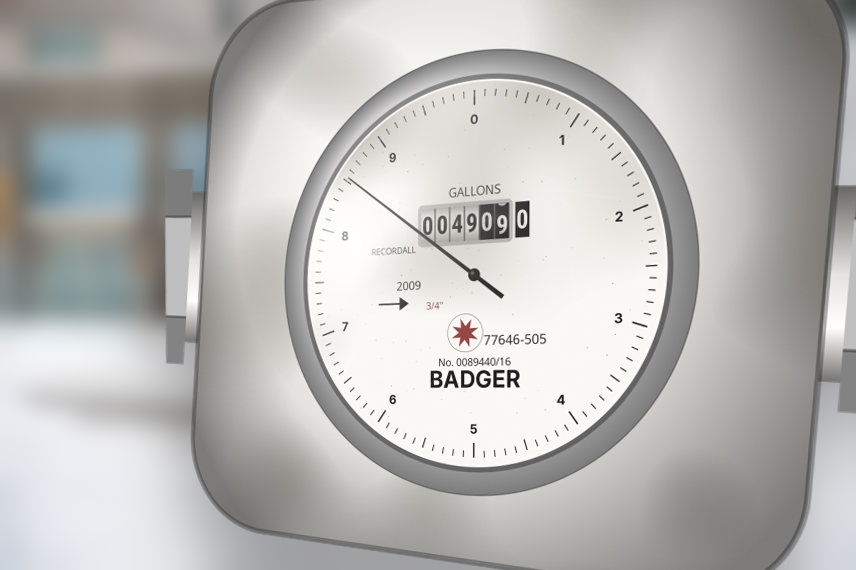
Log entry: 49088.5 gal
